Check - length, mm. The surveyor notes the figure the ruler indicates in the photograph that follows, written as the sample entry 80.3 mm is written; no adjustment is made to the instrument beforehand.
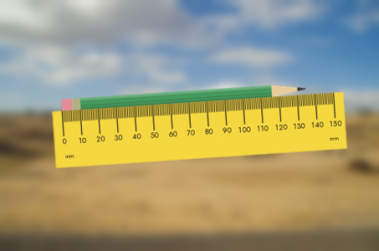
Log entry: 135 mm
